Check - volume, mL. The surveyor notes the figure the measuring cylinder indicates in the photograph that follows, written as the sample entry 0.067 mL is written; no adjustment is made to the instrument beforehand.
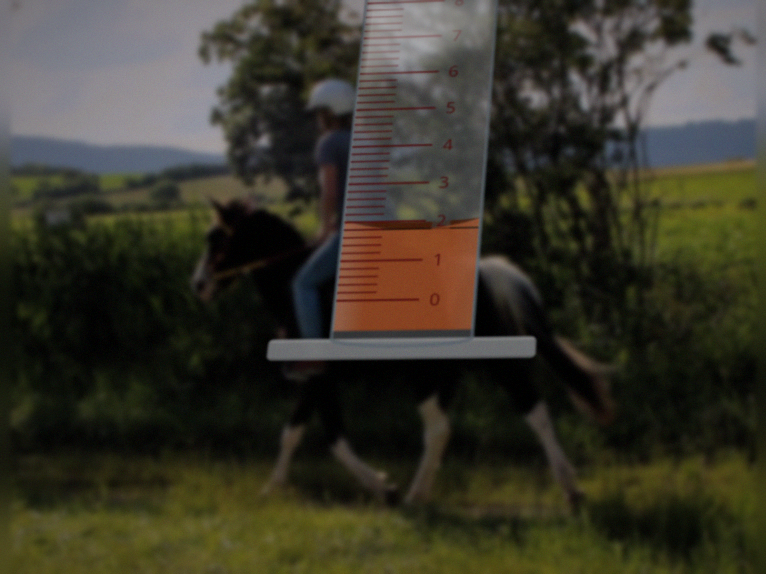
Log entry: 1.8 mL
